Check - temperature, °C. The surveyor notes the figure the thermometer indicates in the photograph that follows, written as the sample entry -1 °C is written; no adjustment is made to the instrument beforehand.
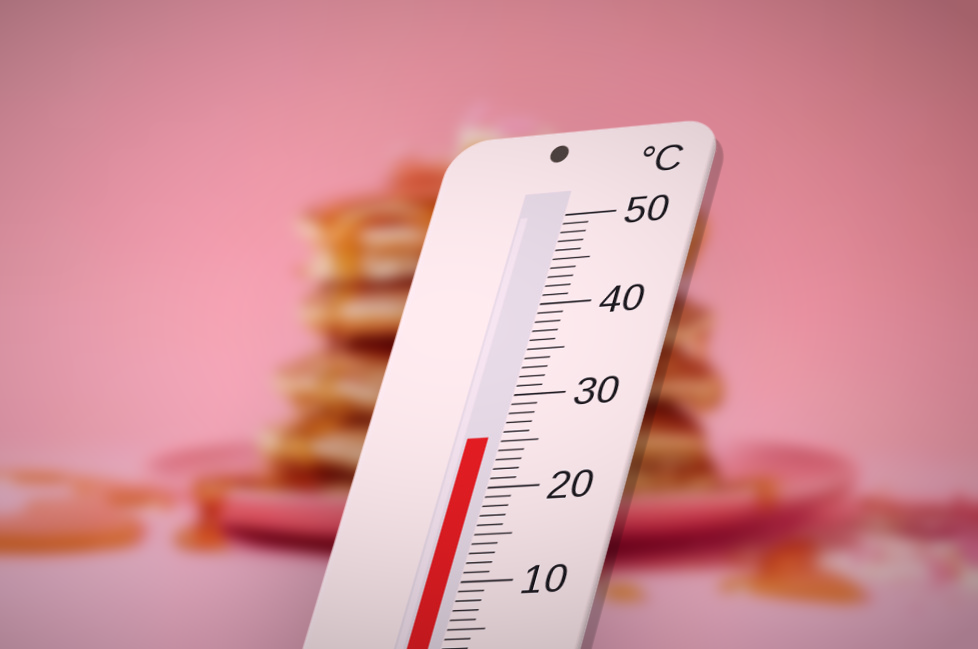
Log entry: 25.5 °C
